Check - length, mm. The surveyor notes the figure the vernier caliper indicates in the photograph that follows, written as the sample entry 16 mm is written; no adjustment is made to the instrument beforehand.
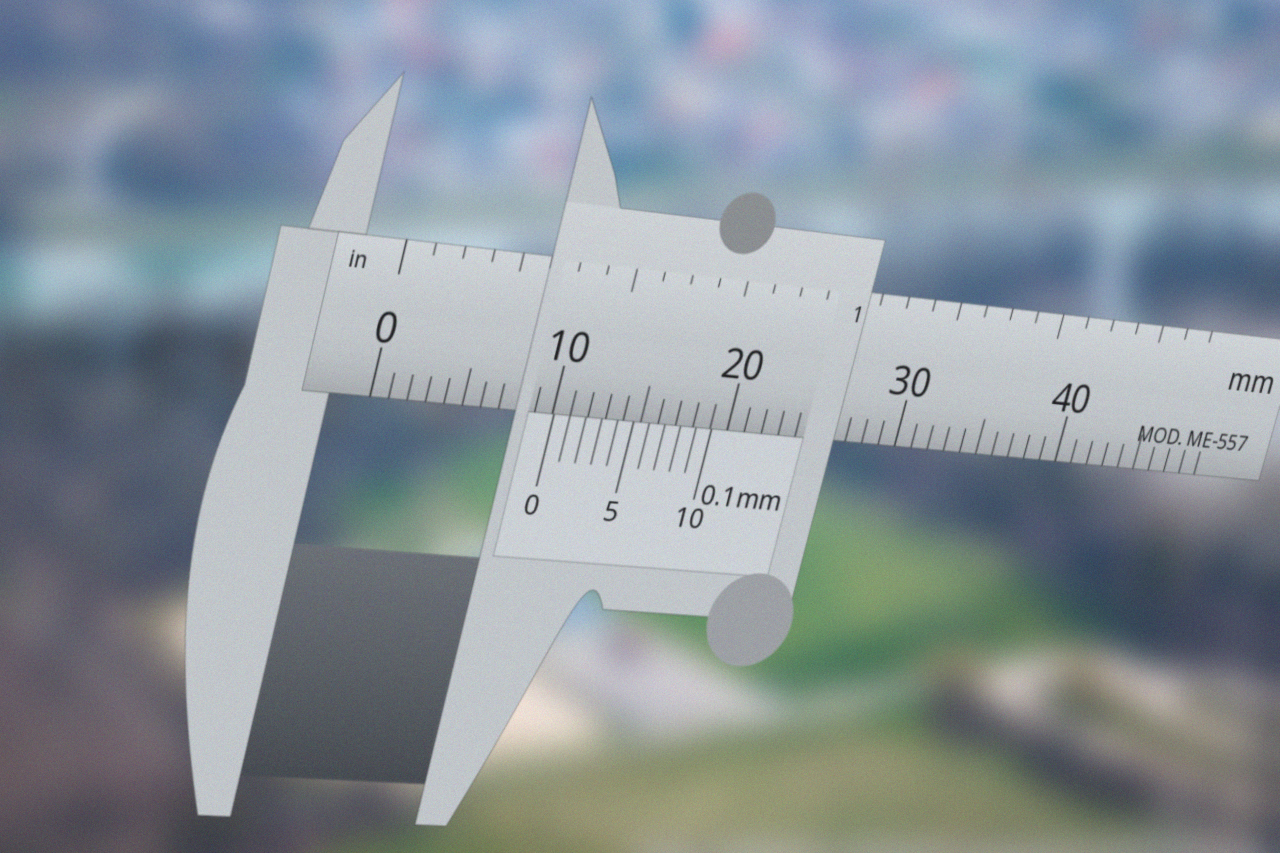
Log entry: 10.1 mm
